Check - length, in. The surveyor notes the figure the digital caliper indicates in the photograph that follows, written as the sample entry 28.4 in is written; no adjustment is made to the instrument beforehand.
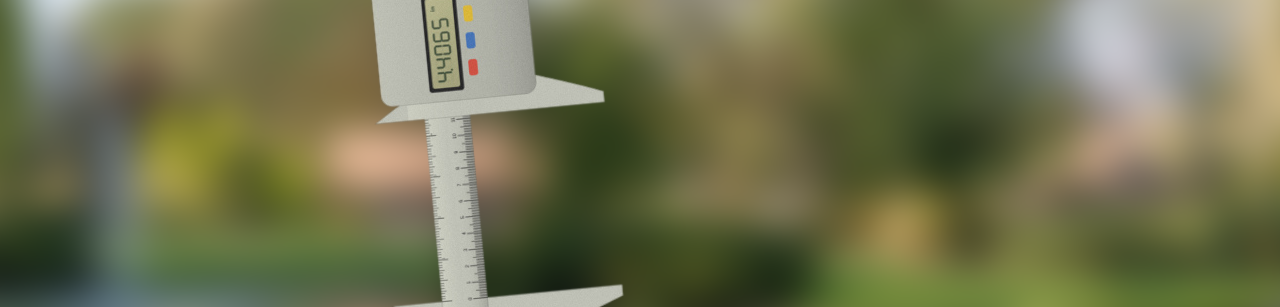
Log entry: 4.4065 in
